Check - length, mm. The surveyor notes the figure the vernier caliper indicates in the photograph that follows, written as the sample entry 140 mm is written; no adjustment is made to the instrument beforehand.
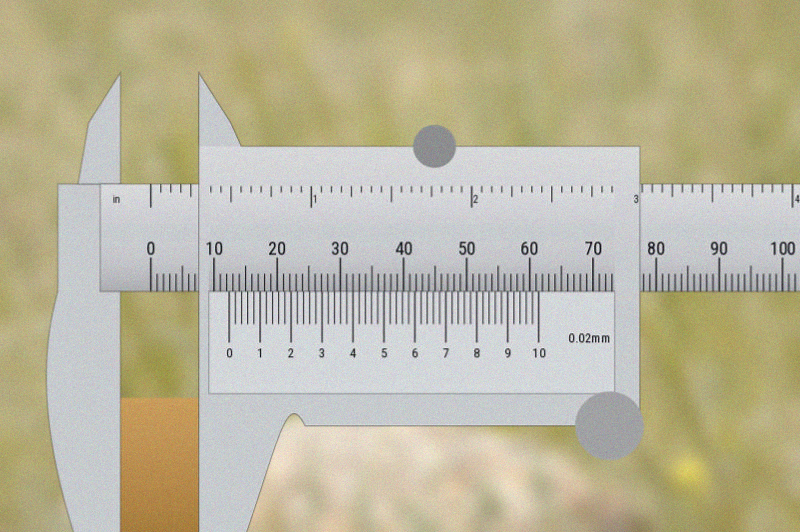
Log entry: 12.4 mm
